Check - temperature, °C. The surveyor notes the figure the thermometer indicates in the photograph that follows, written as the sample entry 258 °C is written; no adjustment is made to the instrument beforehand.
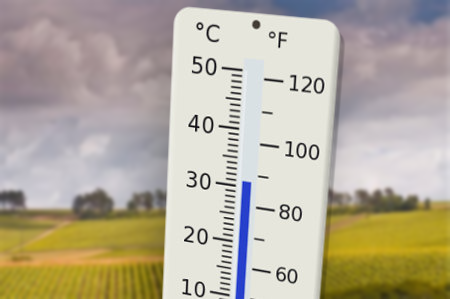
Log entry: 31 °C
